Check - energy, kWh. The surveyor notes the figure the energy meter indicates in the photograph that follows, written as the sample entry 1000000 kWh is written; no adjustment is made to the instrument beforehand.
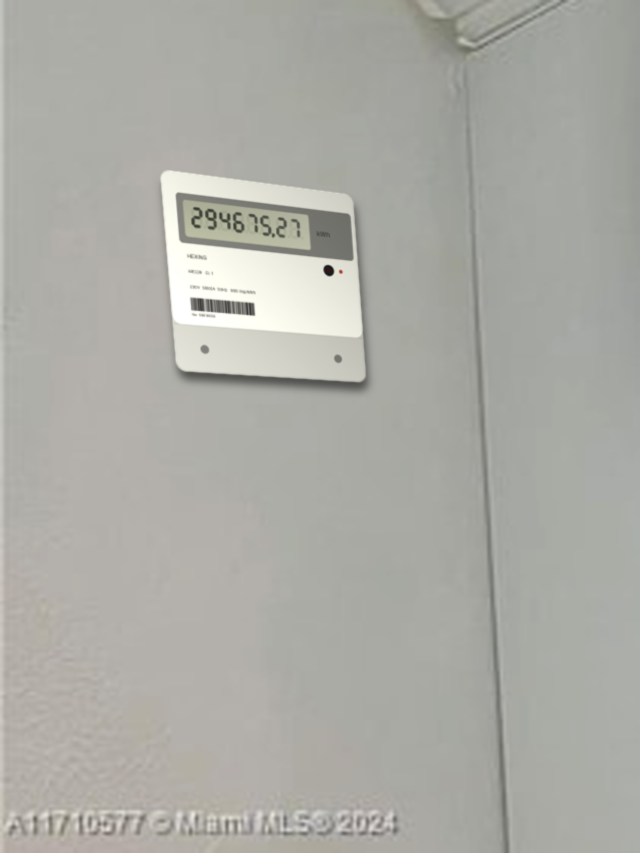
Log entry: 294675.27 kWh
